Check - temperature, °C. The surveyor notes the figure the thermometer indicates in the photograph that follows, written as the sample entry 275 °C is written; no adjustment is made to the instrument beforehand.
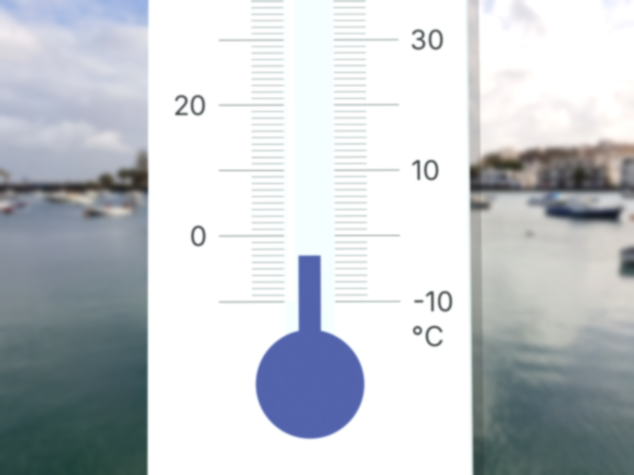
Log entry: -3 °C
